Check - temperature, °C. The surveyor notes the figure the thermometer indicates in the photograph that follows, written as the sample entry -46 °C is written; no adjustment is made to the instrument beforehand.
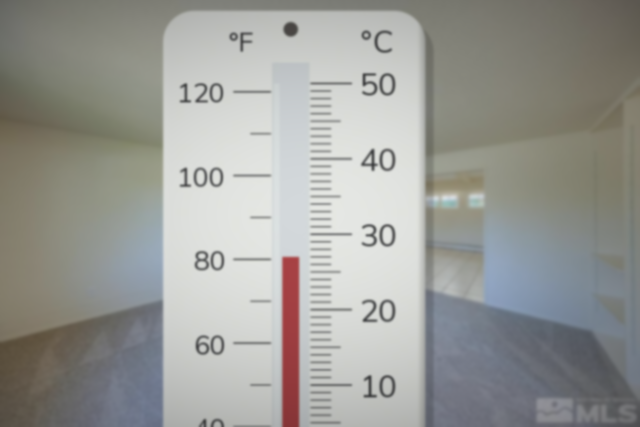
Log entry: 27 °C
